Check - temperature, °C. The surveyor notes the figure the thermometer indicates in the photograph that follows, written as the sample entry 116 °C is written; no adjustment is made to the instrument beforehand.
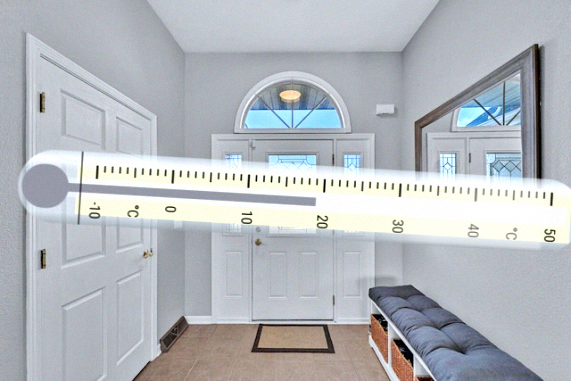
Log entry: 19 °C
